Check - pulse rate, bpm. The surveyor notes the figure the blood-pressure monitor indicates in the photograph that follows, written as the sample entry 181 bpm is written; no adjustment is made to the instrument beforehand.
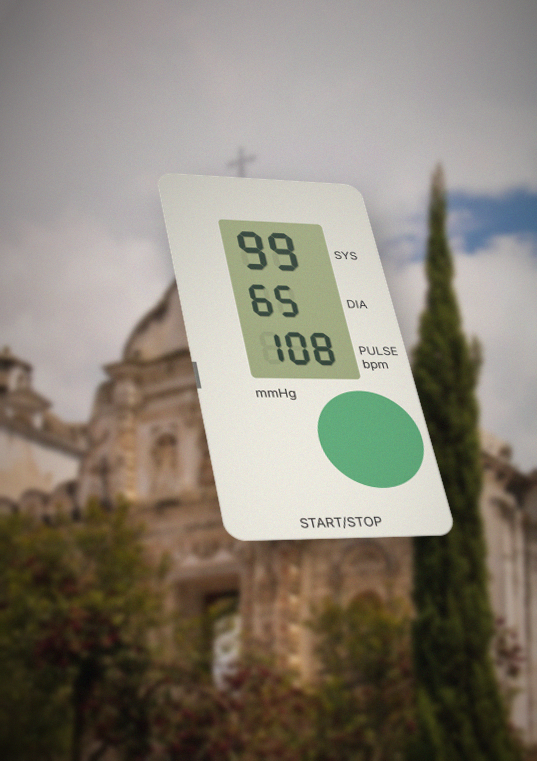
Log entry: 108 bpm
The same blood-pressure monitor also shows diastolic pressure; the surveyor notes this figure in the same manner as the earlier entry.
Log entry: 65 mmHg
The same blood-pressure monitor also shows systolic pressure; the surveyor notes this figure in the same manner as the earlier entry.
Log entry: 99 mmHg
